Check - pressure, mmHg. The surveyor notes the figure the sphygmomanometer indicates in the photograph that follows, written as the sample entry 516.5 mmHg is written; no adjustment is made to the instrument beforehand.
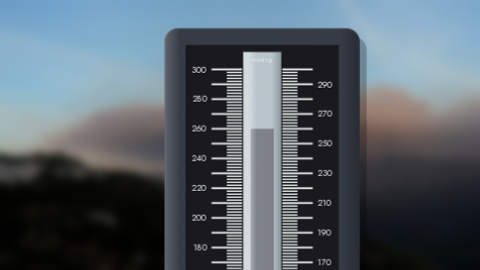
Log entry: 260 mmHg
